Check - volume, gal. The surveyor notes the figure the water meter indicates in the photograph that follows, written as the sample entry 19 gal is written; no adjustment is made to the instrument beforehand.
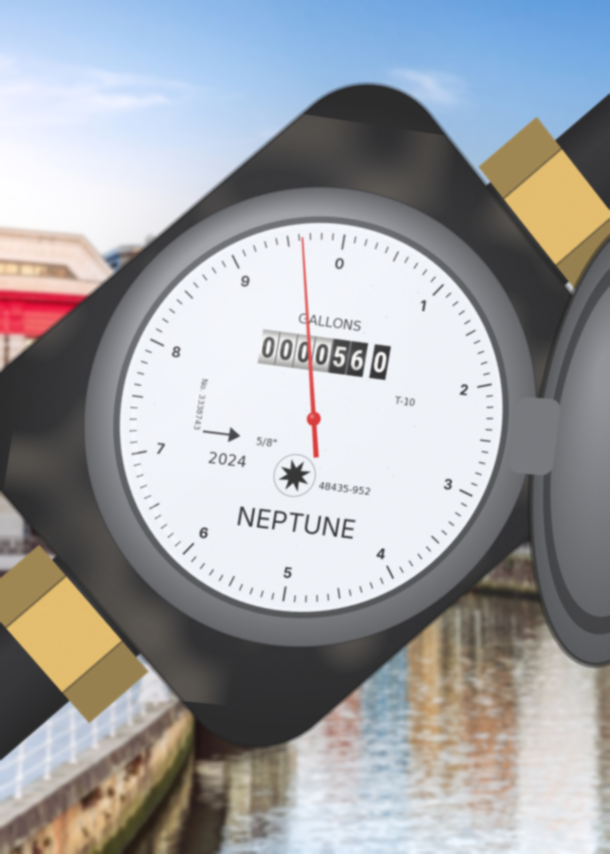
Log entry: 559.6 gal
